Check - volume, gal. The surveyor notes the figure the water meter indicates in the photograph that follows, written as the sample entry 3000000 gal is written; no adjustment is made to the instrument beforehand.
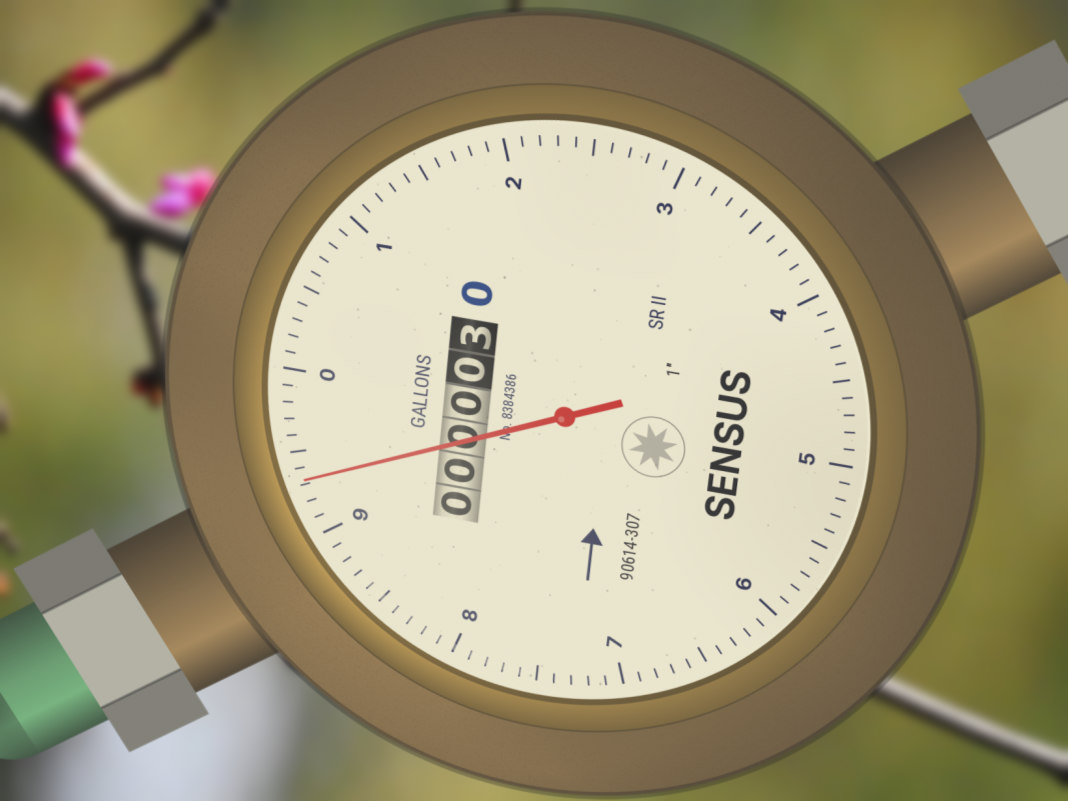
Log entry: 29.3 gal
